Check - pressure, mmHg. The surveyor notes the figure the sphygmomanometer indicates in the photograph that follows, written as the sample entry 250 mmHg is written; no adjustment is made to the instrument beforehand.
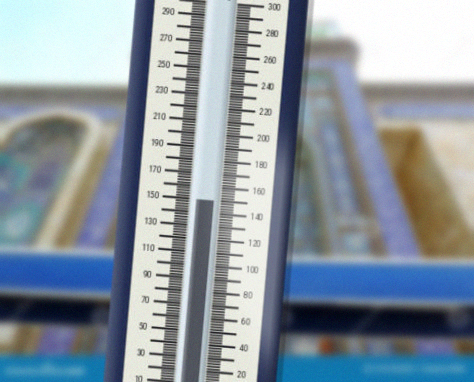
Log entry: 150 mmHg
